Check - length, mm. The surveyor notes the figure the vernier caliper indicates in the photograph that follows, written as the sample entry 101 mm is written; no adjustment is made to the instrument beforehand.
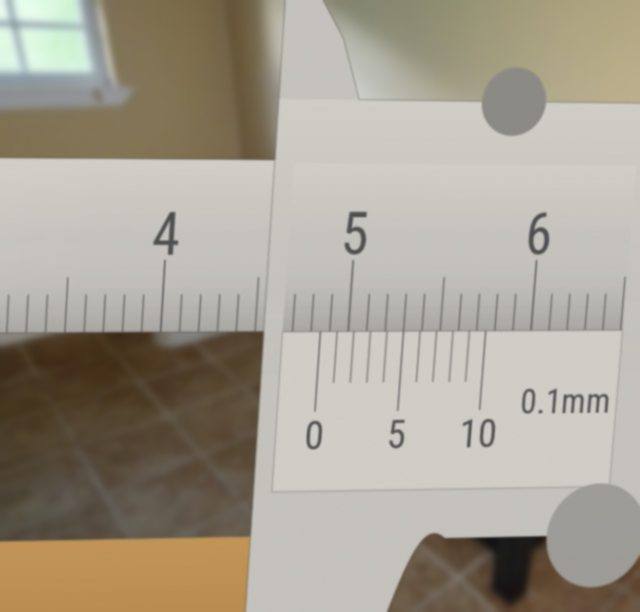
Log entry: 48.5 mm
